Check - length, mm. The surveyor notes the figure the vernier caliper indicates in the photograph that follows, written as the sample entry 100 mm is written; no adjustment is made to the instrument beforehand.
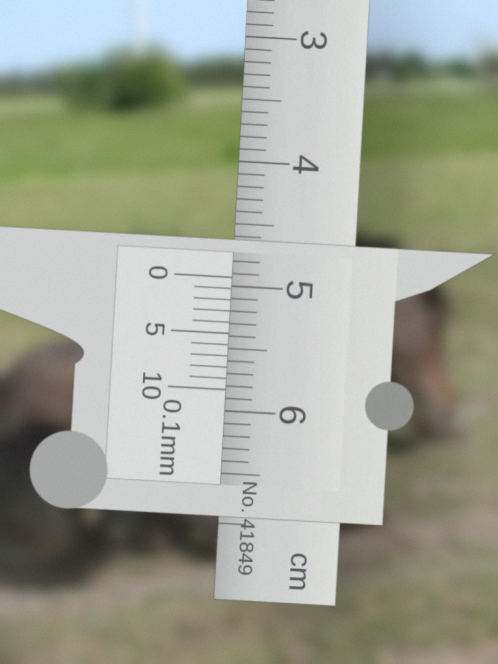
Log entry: 49.3 mm
